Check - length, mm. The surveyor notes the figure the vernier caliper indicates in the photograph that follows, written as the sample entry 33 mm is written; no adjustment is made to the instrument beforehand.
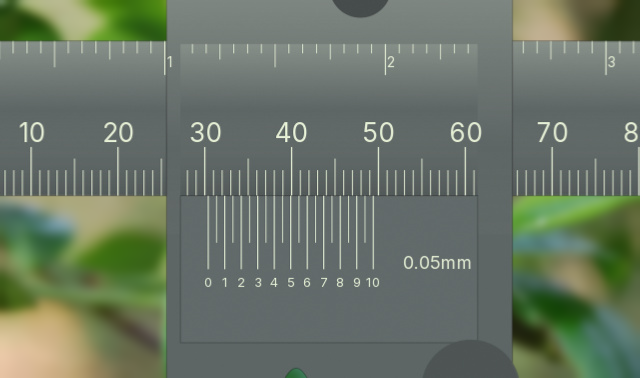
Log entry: 30.4 mm
